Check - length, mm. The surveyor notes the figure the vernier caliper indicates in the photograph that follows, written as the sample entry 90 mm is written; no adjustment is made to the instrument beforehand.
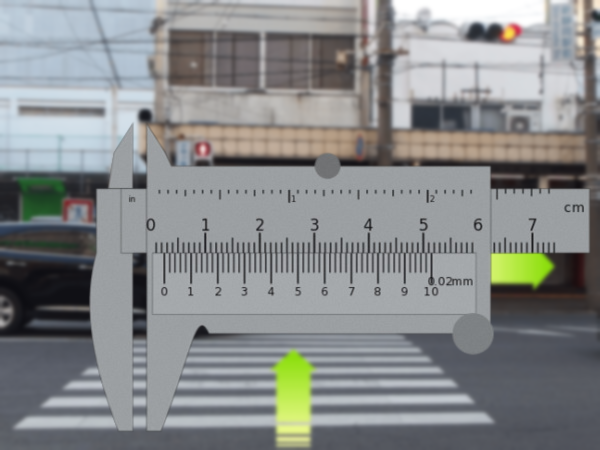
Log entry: 2.5 mm
